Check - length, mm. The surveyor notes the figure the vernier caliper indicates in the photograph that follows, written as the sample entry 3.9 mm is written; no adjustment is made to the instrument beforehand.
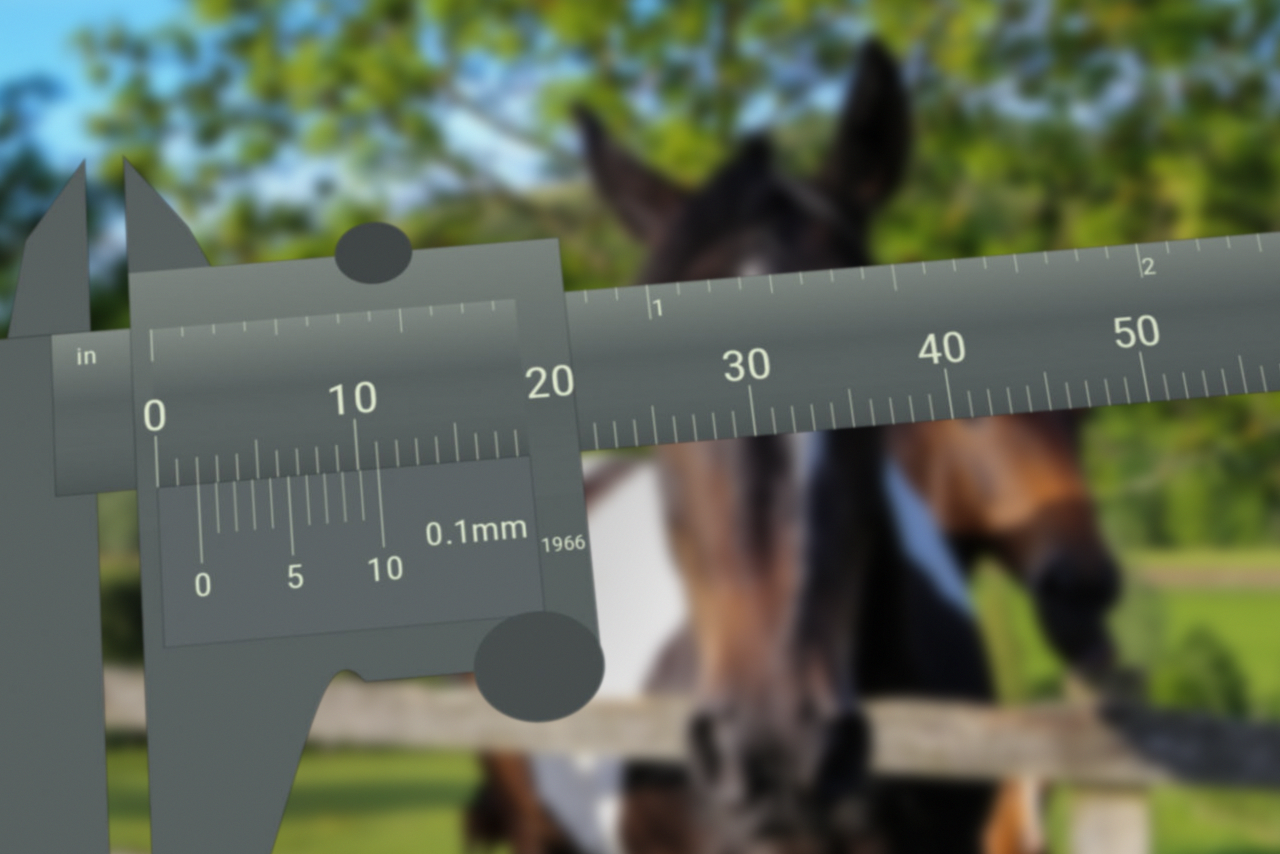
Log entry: 2.0 mm
